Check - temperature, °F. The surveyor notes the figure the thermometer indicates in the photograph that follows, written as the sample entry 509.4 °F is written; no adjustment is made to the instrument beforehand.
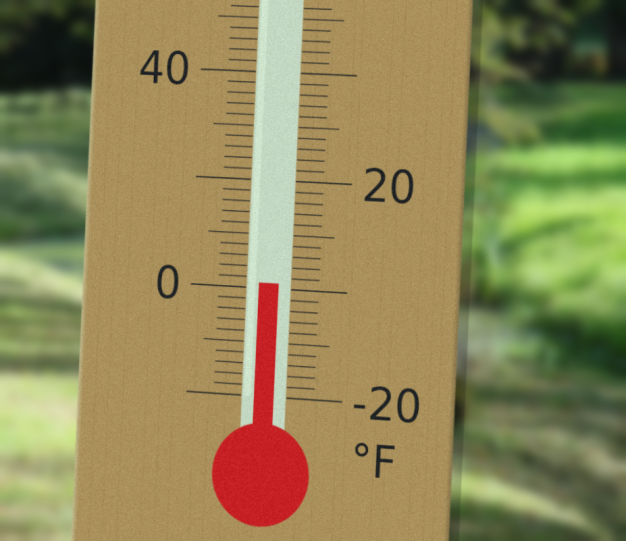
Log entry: 1 °F
